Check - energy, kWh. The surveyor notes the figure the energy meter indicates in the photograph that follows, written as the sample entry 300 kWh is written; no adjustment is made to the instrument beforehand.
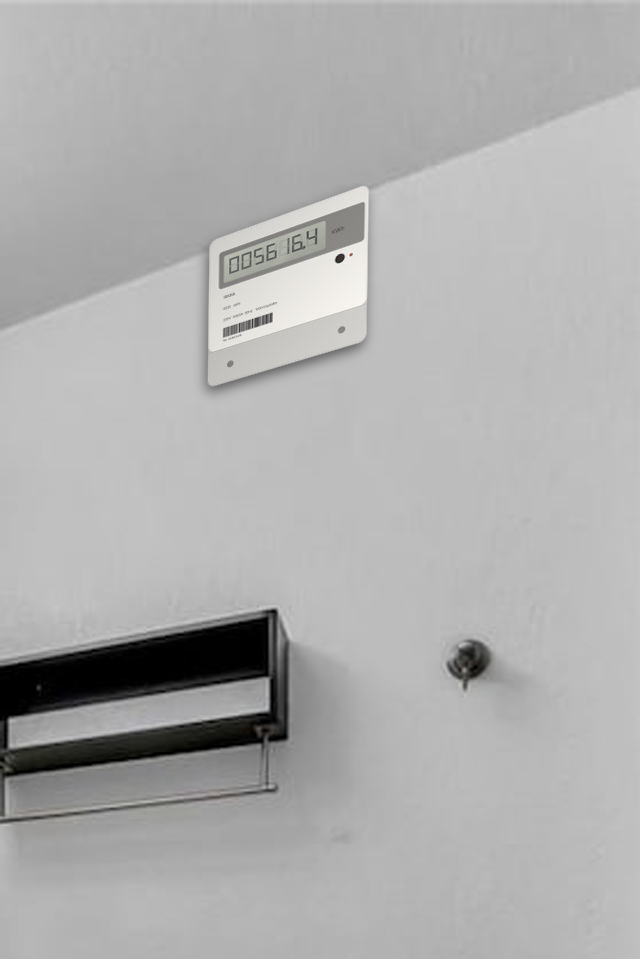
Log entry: 5616.4 kWh
